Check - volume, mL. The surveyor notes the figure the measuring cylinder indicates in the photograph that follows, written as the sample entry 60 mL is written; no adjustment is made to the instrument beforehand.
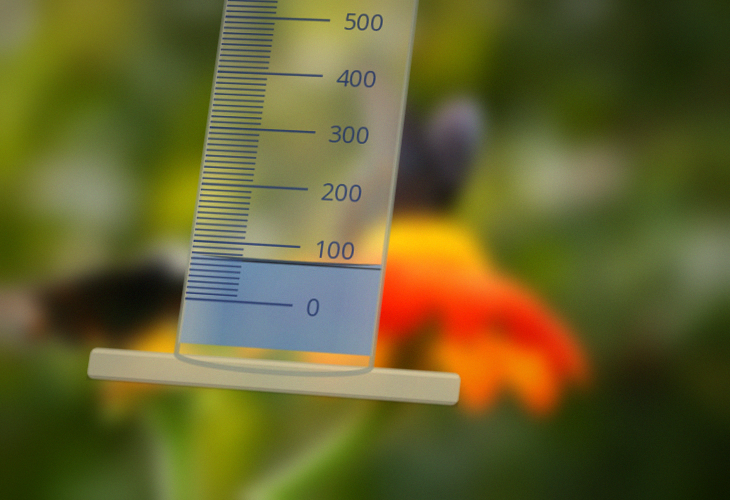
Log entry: 70 mL
